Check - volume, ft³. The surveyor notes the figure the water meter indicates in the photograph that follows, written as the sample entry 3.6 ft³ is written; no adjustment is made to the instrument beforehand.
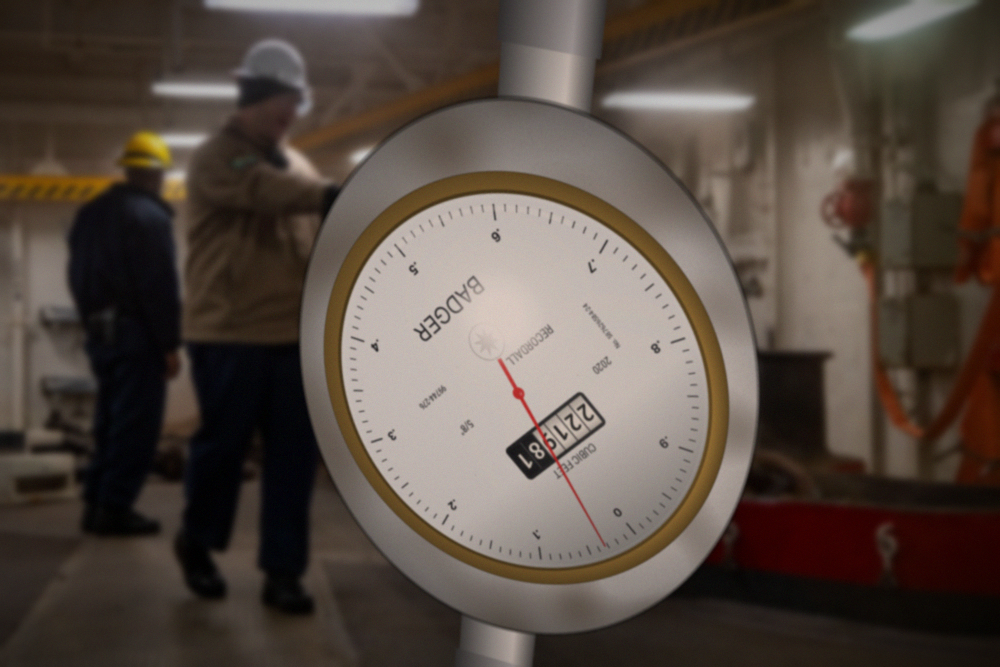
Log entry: 221981.03 ft³
